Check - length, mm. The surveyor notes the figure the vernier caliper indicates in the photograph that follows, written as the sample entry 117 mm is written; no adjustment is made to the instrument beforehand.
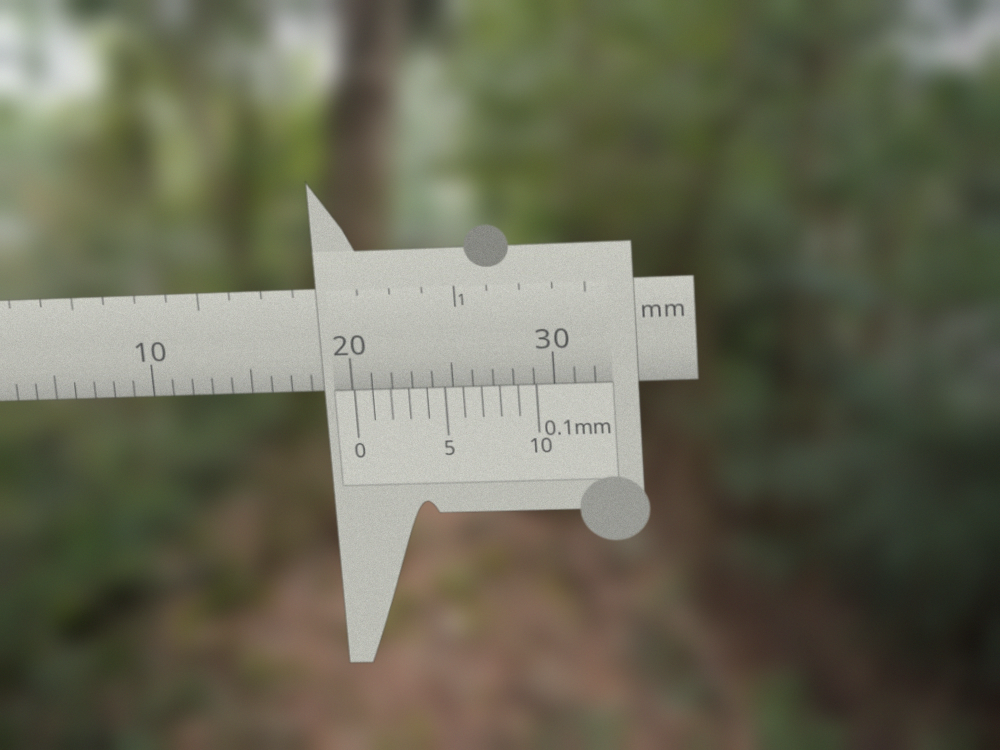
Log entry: 20.1 mm
